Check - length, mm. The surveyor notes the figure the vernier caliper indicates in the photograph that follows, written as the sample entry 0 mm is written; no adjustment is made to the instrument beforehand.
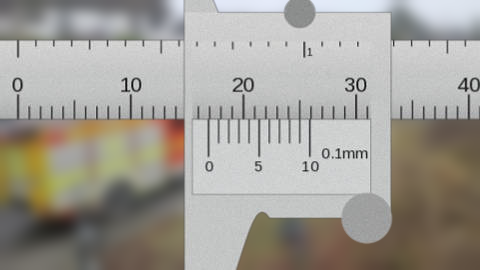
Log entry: 16.9 mm
